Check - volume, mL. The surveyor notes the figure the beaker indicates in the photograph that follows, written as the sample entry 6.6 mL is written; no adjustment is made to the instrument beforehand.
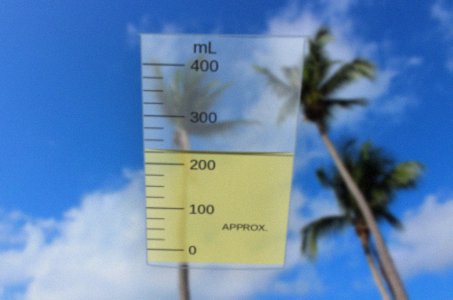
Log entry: 225 mL
